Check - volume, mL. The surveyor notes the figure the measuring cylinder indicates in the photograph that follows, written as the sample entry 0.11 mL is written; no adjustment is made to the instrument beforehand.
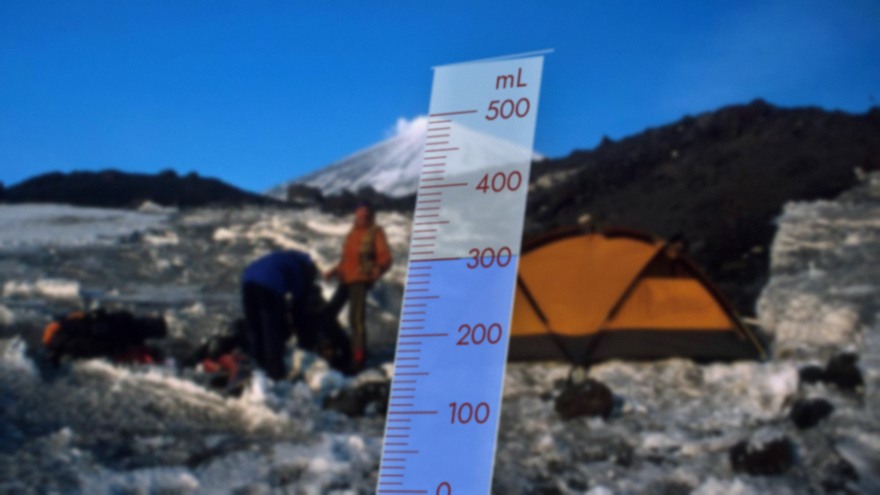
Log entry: 300 mL
